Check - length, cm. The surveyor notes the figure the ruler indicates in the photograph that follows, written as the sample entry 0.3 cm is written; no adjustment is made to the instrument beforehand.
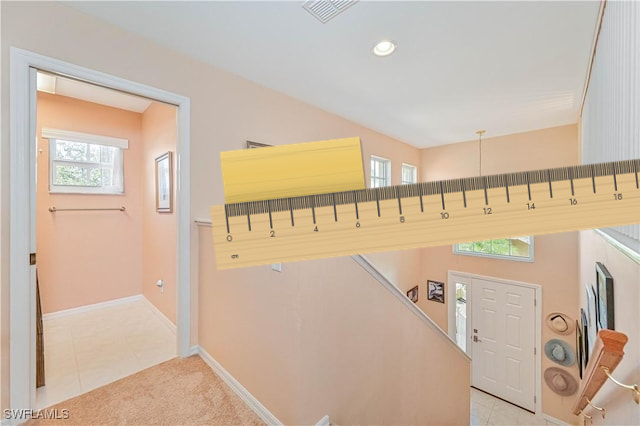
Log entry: 6.5 cm
